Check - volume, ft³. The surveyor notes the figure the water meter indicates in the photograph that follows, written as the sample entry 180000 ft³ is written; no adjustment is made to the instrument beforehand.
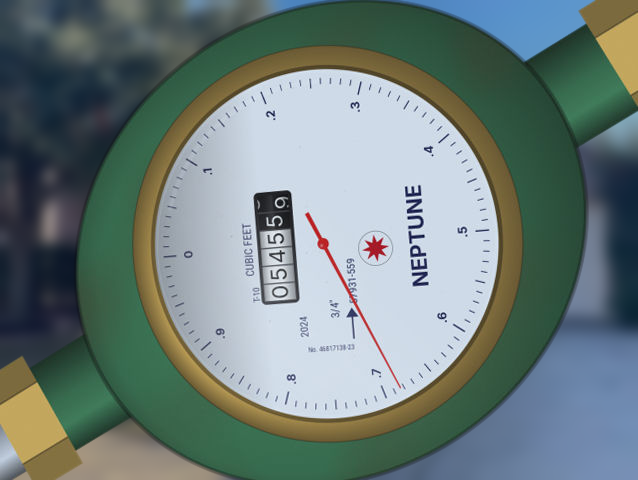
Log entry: 54558.68 ft³
